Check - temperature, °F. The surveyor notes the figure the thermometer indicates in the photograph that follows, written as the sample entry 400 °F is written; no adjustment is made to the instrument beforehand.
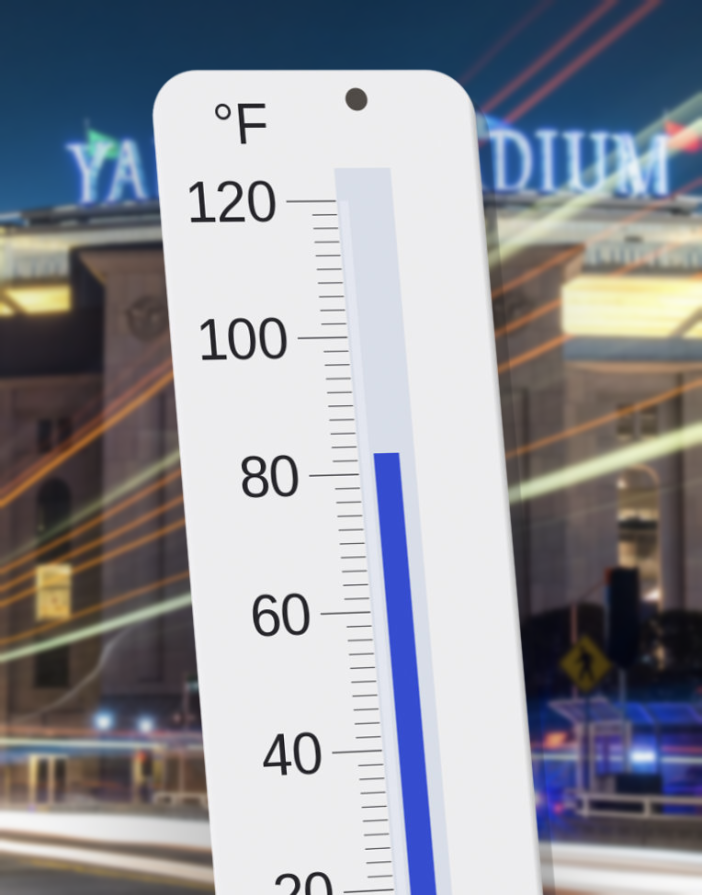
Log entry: 83 °F
